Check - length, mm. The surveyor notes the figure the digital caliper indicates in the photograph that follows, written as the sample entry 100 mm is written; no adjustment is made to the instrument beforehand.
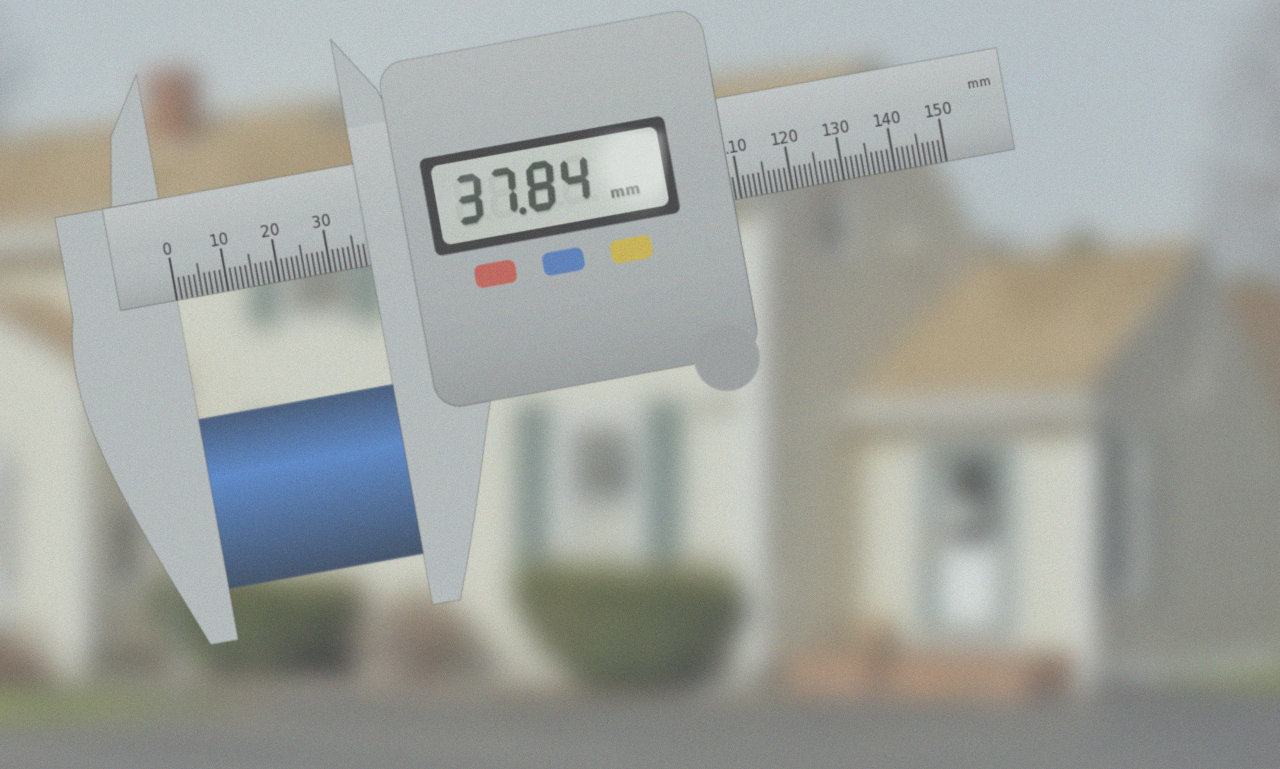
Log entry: 37.84 mm
